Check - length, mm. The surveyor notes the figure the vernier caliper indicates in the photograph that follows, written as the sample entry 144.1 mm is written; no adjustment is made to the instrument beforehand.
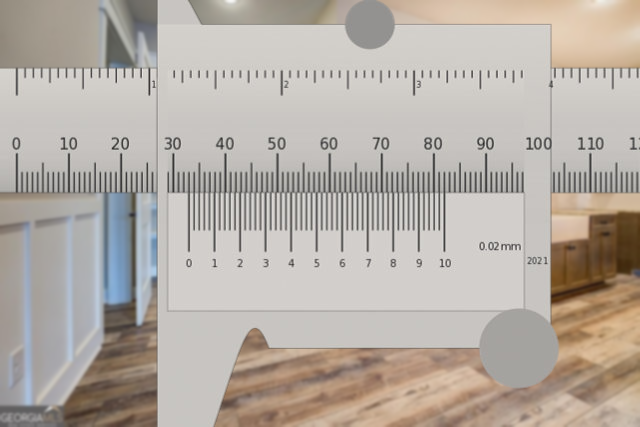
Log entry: 33.0 mm
